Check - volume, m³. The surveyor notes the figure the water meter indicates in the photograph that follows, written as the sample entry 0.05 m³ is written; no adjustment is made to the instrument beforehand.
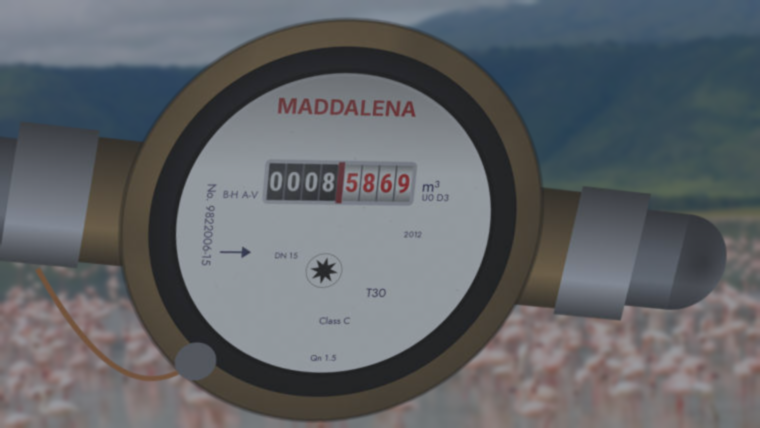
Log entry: 8.5869 m³
